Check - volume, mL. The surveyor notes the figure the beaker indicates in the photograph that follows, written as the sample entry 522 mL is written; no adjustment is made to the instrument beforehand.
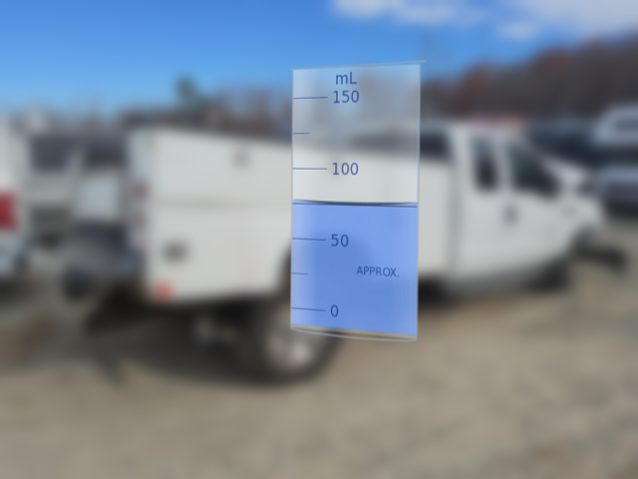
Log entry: 75 mL
